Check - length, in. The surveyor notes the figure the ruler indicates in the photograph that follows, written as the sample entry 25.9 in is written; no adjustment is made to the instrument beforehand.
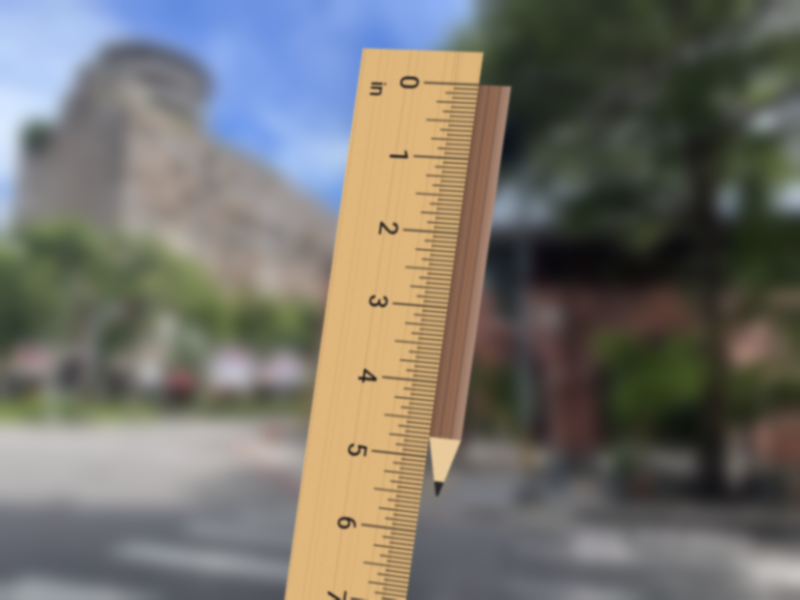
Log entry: 5.5 in
